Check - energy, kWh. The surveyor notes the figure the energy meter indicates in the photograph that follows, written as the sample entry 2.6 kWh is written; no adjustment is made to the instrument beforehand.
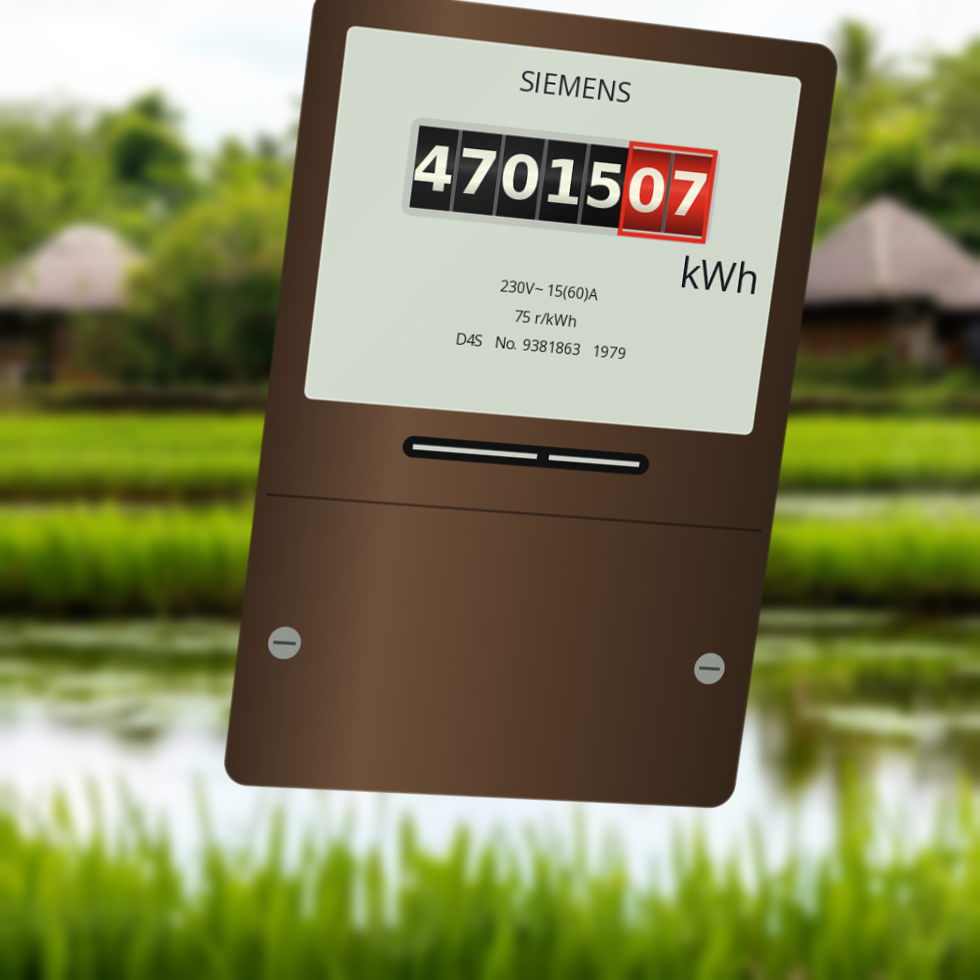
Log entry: 47015.07 kWh
